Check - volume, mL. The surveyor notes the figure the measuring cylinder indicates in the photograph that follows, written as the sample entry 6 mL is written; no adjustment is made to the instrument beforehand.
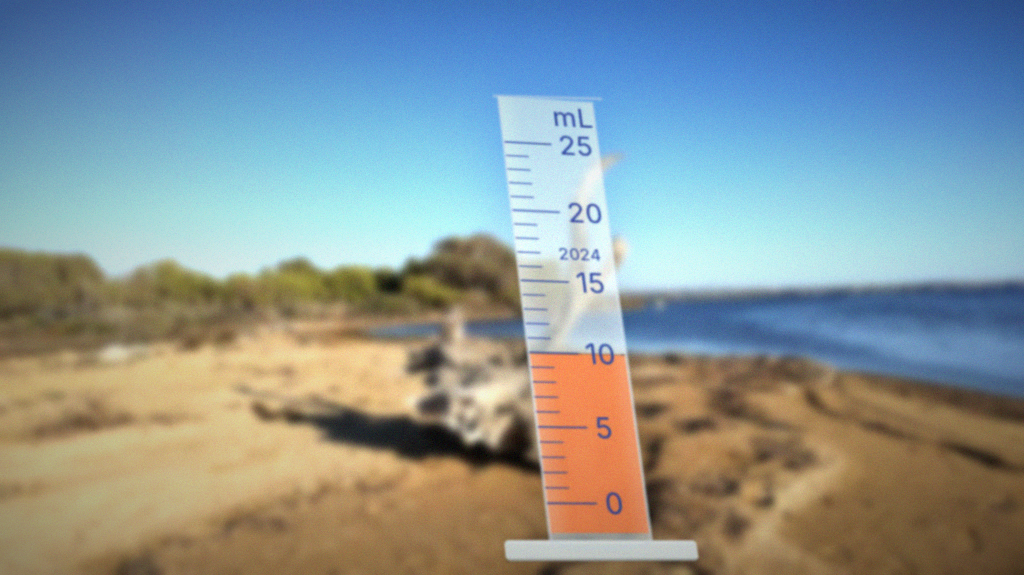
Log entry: 10 mL
